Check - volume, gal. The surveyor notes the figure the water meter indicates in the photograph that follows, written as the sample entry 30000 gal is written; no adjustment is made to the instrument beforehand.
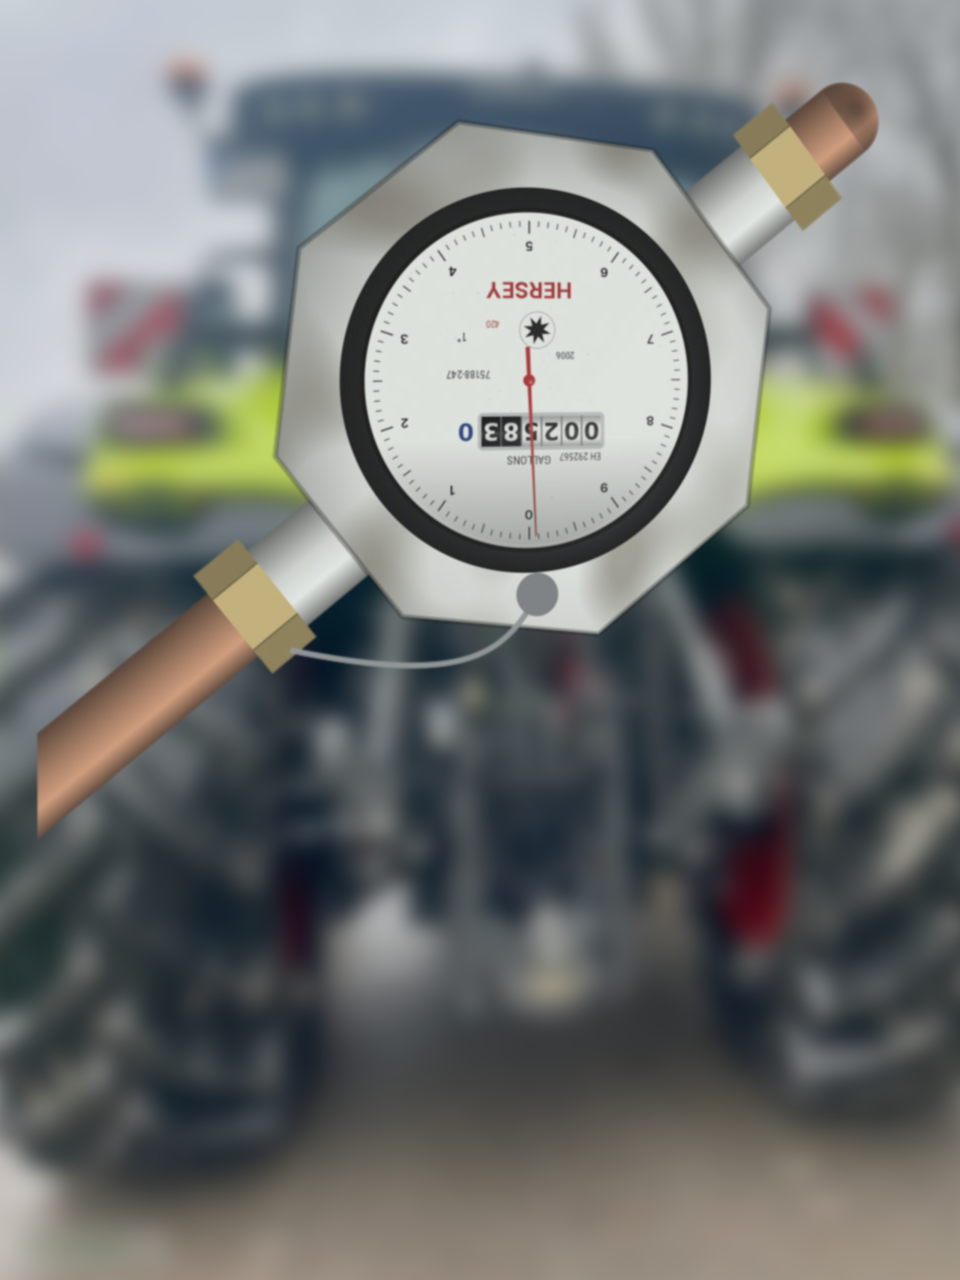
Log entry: 25829.9 gal
